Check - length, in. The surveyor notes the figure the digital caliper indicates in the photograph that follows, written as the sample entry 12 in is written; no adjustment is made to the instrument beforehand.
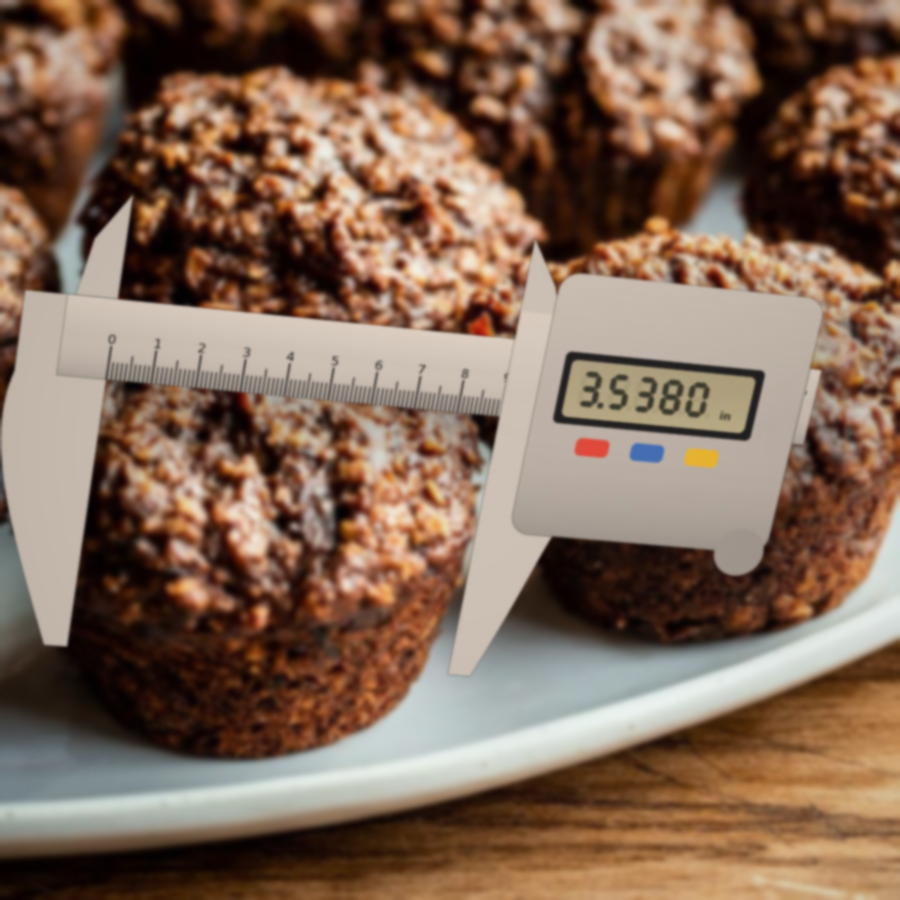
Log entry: 3.5380 in
